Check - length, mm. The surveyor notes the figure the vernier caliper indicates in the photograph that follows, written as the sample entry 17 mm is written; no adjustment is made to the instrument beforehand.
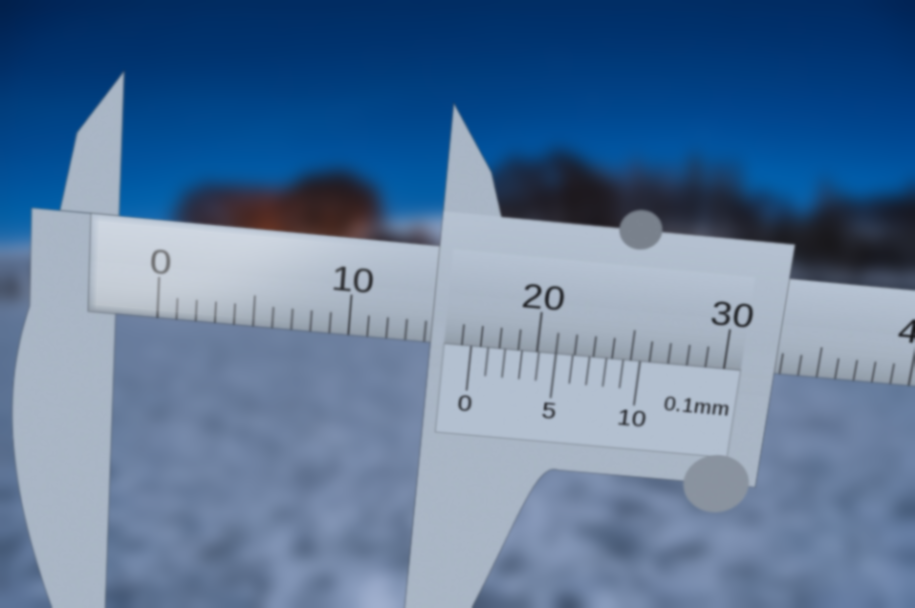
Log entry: 16.5 mm
